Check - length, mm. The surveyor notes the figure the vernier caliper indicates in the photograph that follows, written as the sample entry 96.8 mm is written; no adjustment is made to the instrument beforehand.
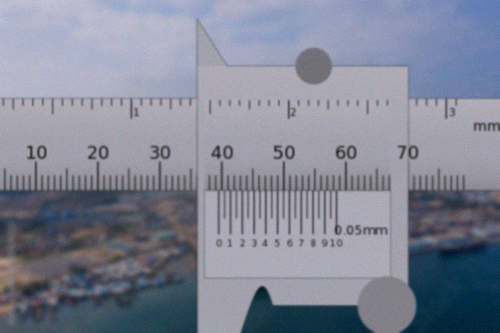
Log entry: 39.5 mm
